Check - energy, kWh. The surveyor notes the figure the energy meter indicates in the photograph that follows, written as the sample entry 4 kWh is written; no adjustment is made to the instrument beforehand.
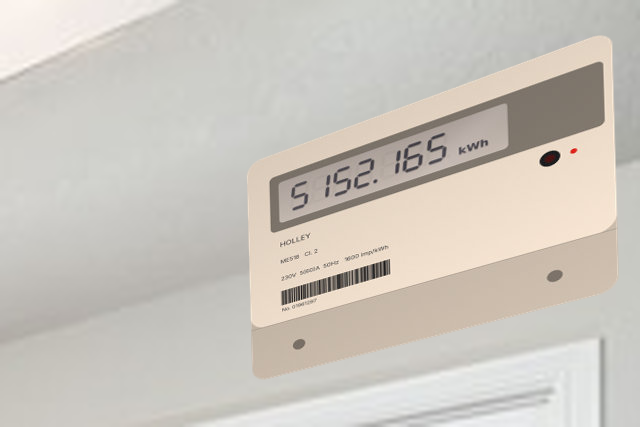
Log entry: 5152.165 kWh
